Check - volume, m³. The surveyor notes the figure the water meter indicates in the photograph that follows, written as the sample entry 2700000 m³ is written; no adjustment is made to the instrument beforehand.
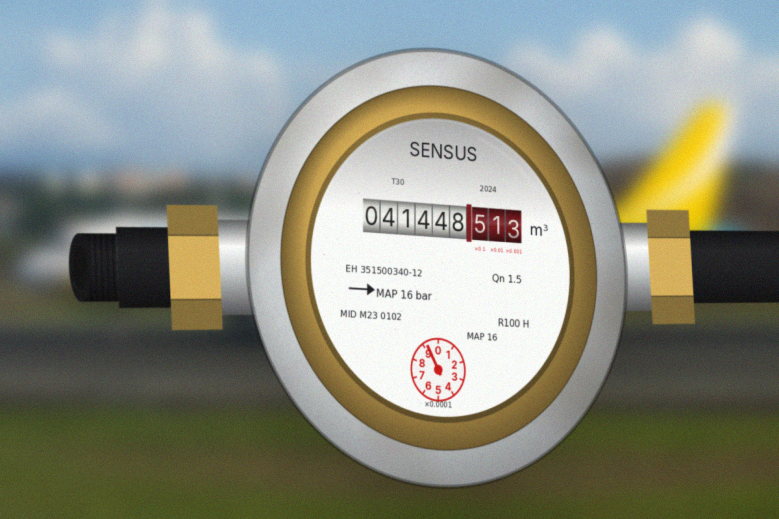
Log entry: 41448.5129 m³
